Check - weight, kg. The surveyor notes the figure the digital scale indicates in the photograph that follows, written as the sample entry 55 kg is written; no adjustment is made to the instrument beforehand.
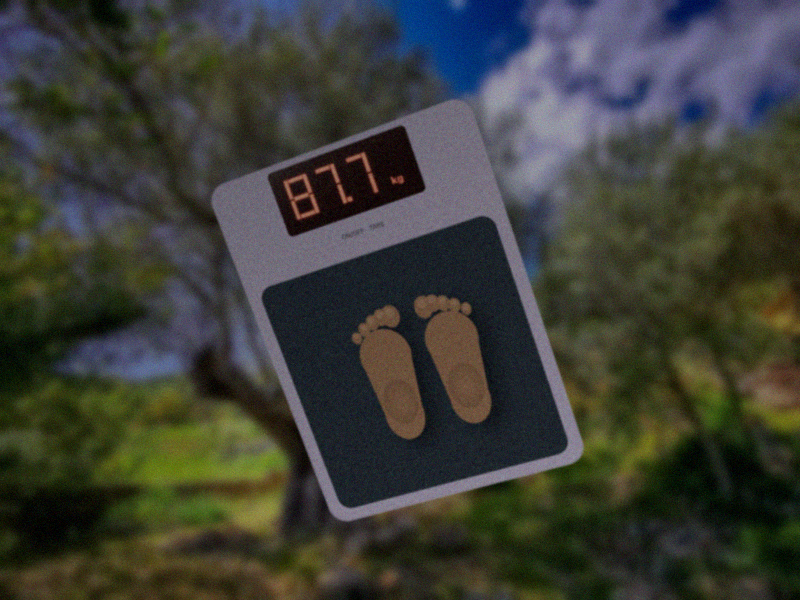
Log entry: 87.7 kg
